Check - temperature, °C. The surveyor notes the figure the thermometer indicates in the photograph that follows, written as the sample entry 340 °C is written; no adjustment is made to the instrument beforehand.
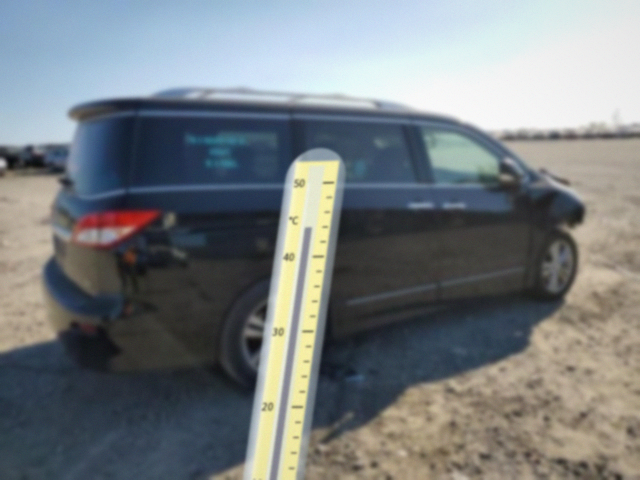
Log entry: 44 °C
